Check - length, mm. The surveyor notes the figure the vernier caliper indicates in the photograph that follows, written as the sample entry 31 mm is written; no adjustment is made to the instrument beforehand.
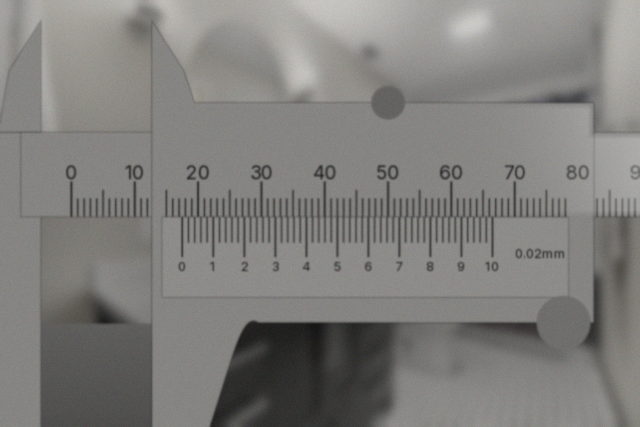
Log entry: 17.5 mm
